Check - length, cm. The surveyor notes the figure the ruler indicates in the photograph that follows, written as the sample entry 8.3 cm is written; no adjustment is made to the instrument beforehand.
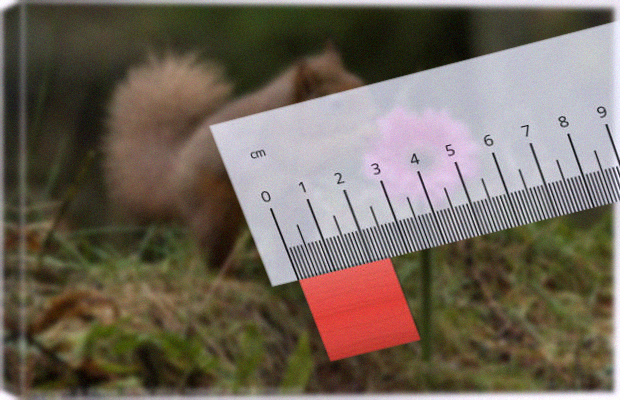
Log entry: 2.5 cm
